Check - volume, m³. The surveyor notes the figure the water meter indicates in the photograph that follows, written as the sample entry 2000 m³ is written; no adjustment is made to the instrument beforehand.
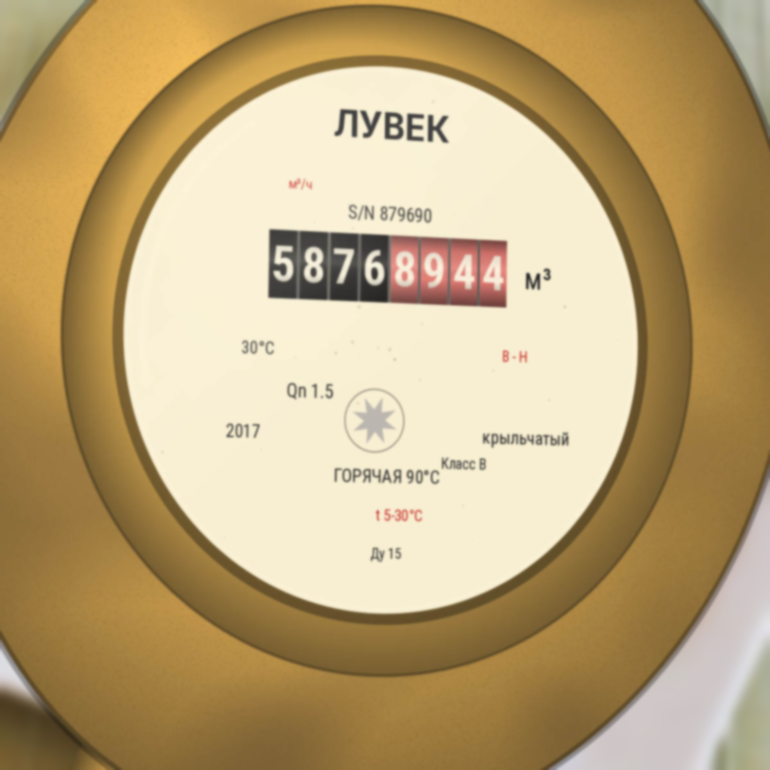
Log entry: 5876.8944 m³
